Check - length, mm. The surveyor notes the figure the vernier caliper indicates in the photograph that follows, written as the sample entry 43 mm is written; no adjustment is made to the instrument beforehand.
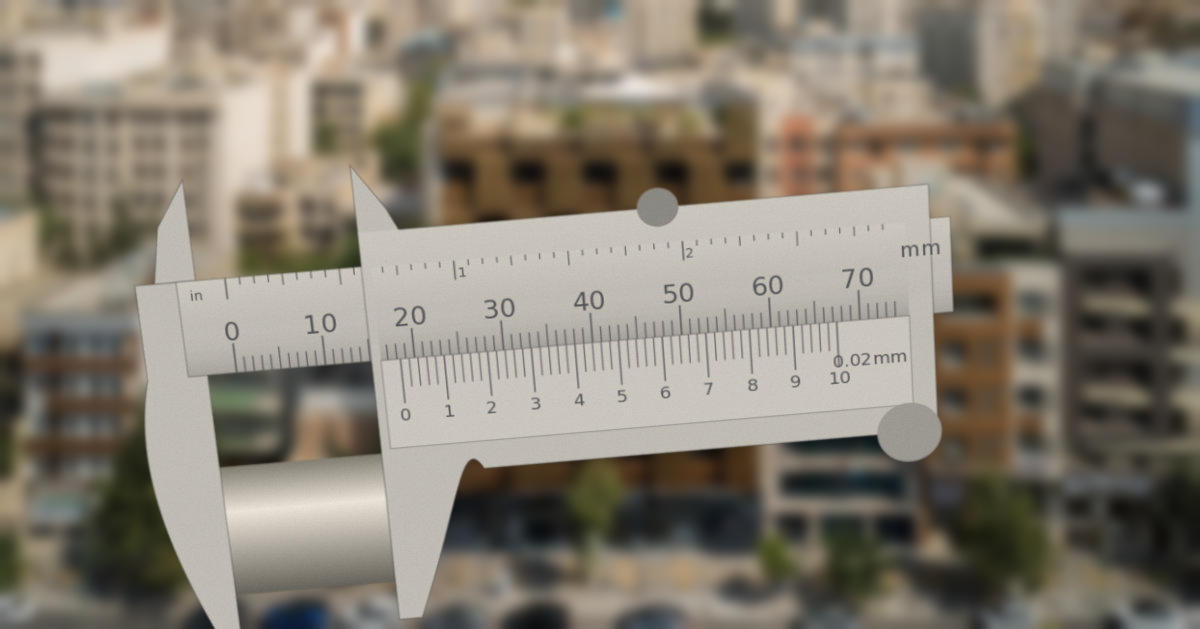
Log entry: 18.4 mm
